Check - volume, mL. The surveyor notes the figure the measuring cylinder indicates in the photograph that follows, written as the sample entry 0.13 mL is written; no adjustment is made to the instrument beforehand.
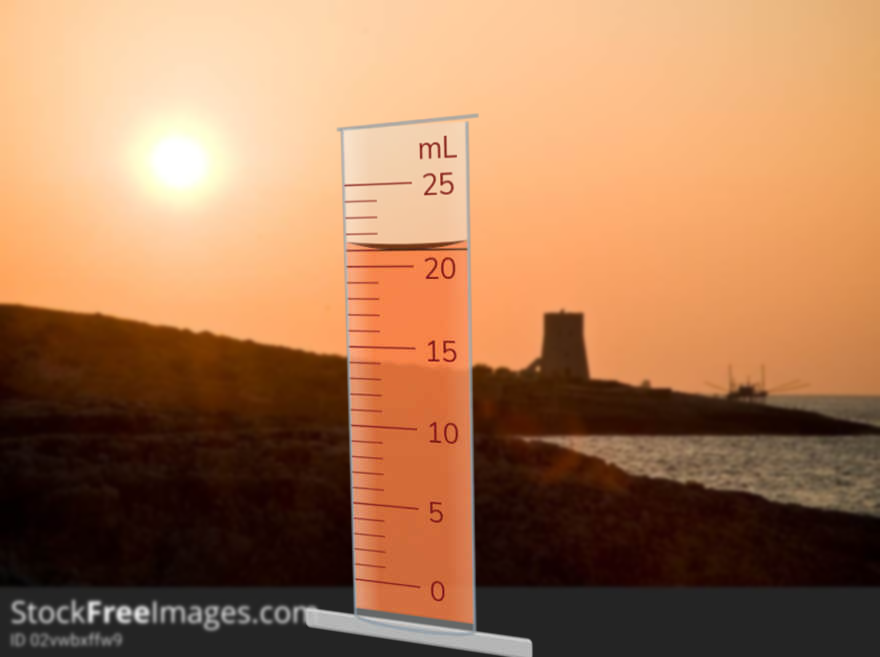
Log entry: 21 mL
